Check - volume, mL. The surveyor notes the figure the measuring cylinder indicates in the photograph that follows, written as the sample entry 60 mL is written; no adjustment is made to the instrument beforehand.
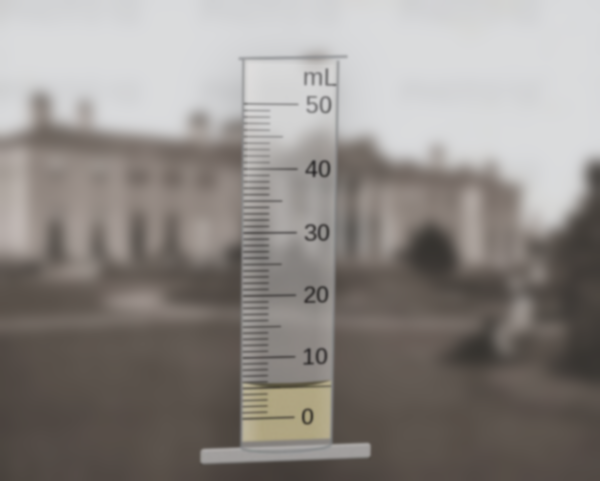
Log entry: 5 mL
